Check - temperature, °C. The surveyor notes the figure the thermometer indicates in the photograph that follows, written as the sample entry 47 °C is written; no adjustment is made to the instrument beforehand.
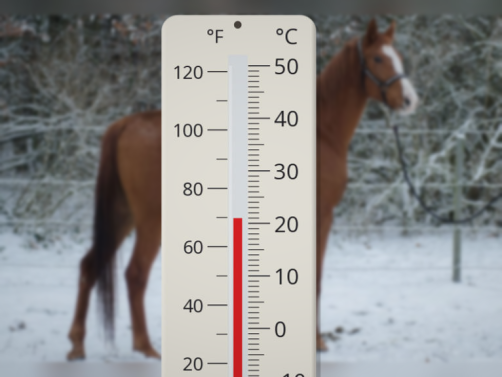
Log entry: 21 °C
